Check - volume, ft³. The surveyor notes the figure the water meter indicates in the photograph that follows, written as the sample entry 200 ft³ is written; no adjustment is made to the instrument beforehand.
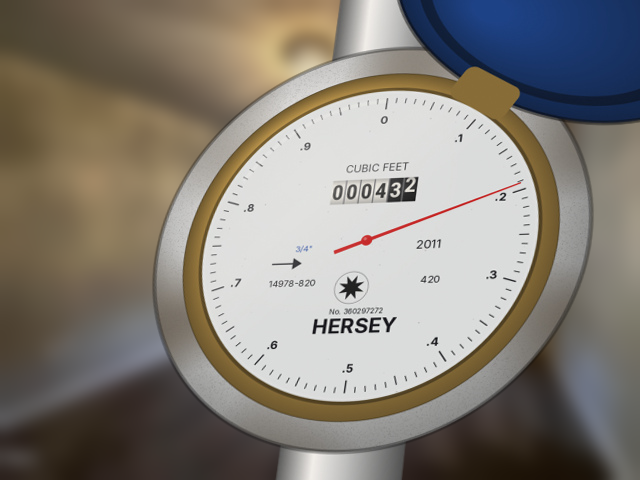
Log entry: 432.19 ft³
